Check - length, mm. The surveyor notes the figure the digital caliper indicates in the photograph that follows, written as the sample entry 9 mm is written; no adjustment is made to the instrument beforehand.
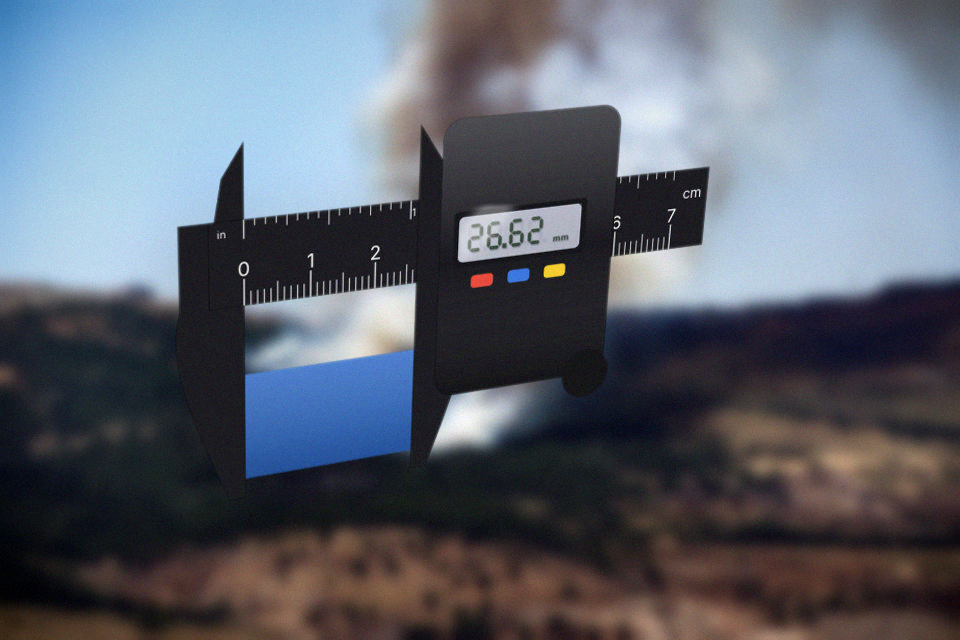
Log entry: 26.62 mm
